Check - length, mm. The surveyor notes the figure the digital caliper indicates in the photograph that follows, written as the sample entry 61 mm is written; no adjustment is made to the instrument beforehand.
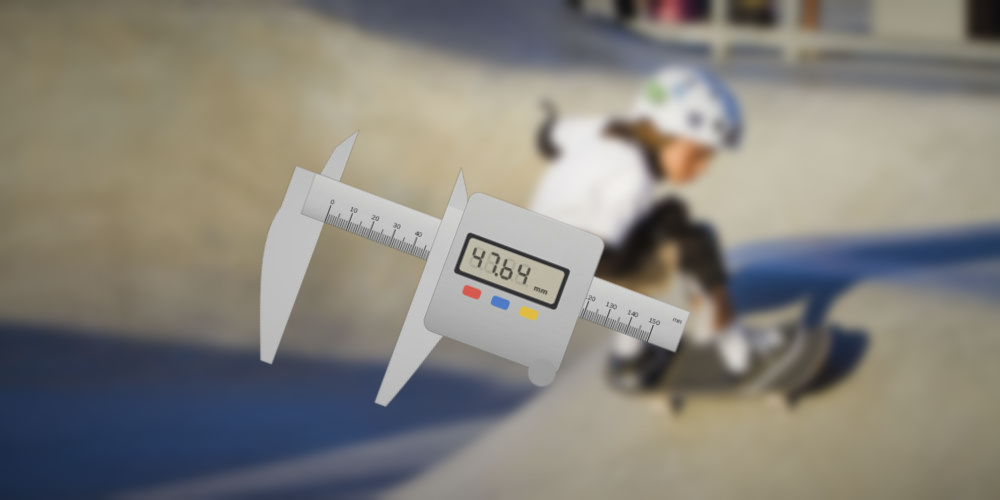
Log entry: 47.64 mm
